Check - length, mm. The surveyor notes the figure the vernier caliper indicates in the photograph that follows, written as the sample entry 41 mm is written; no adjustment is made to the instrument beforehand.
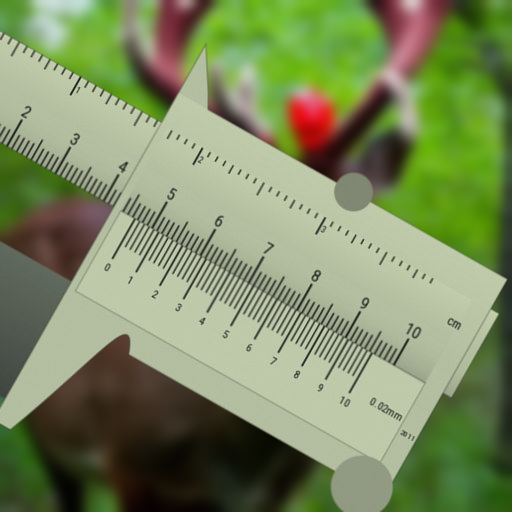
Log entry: 46.5 mm
